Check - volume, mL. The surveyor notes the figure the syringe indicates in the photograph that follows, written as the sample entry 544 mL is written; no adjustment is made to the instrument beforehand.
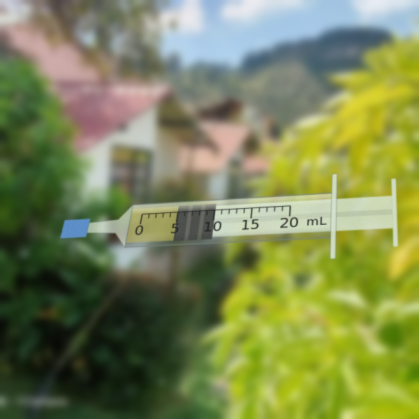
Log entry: 5 mL
